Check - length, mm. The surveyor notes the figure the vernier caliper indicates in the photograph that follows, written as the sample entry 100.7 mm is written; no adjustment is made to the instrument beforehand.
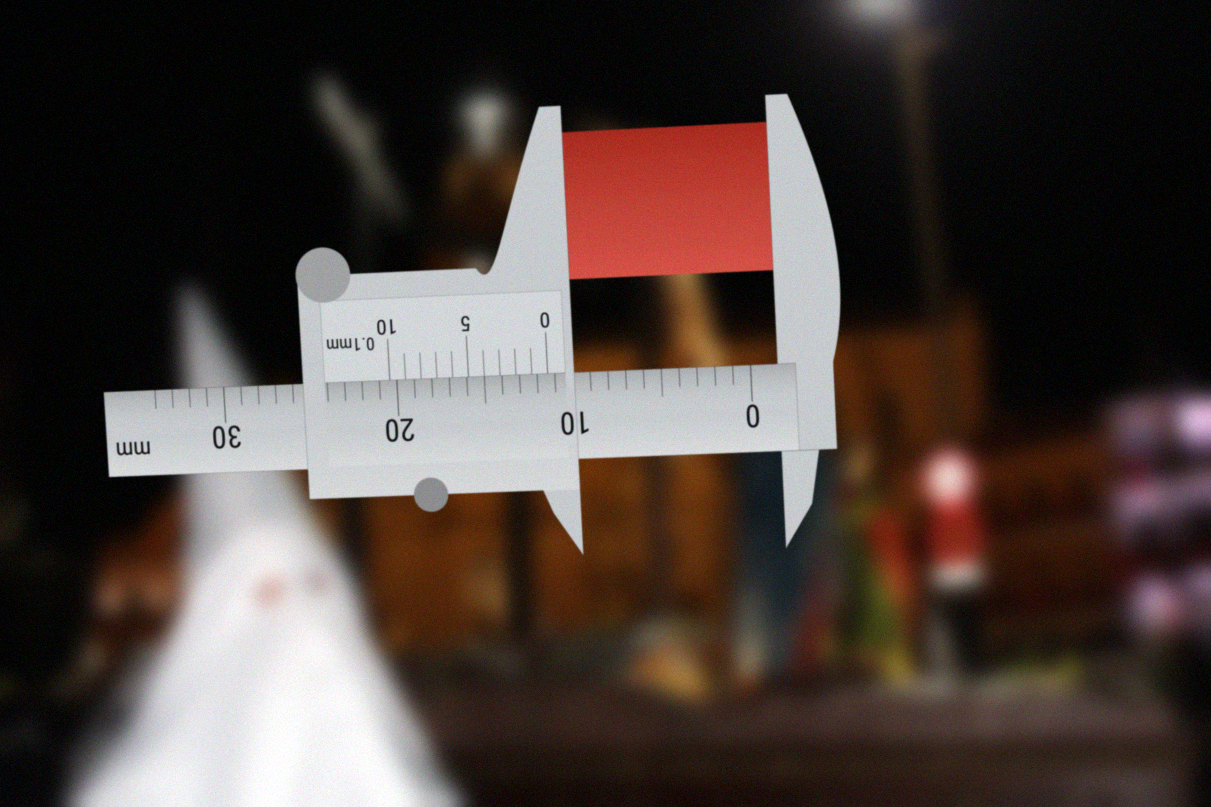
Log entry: 11.4 mm
